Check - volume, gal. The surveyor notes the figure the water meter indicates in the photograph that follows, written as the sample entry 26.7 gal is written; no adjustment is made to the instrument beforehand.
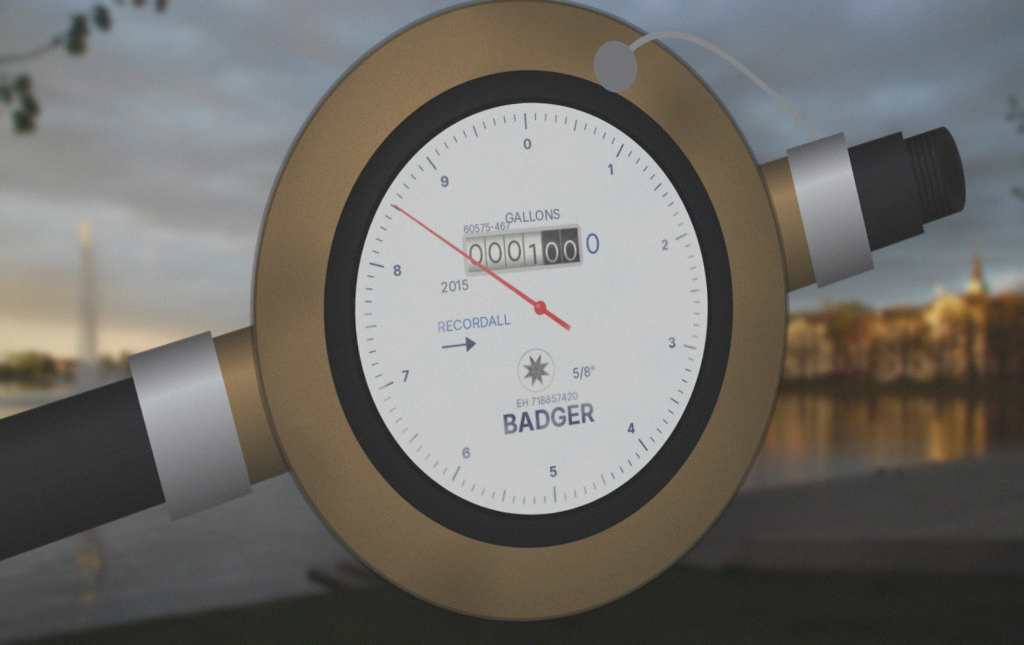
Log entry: 998.5 gal
